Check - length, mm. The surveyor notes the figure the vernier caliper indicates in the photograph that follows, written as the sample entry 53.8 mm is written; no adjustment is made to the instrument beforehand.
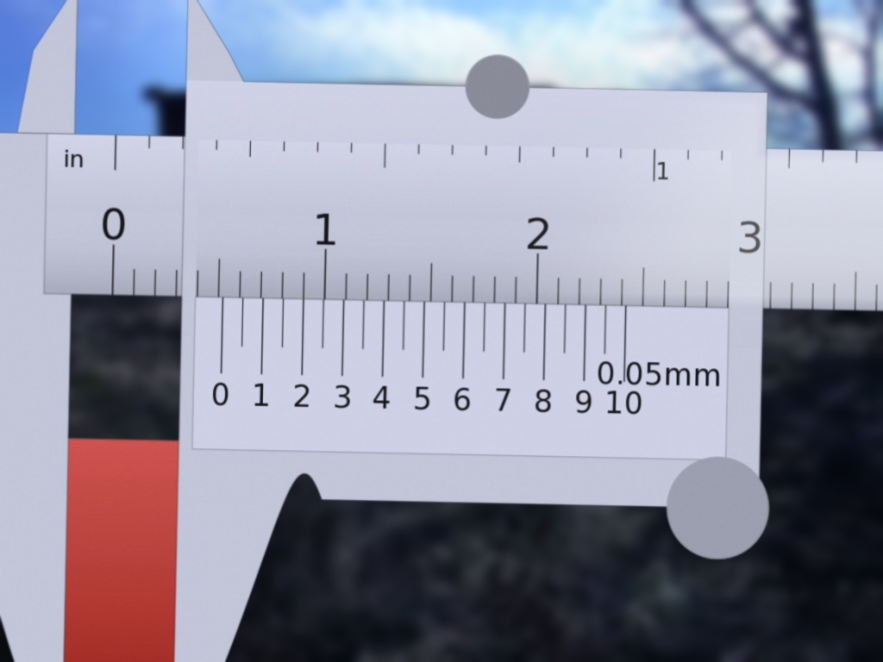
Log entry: 5.2 mm
